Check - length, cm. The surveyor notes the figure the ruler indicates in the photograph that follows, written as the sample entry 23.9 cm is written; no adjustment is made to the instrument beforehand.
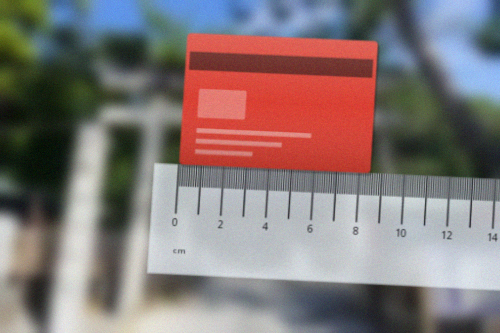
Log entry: 8.5 cm
